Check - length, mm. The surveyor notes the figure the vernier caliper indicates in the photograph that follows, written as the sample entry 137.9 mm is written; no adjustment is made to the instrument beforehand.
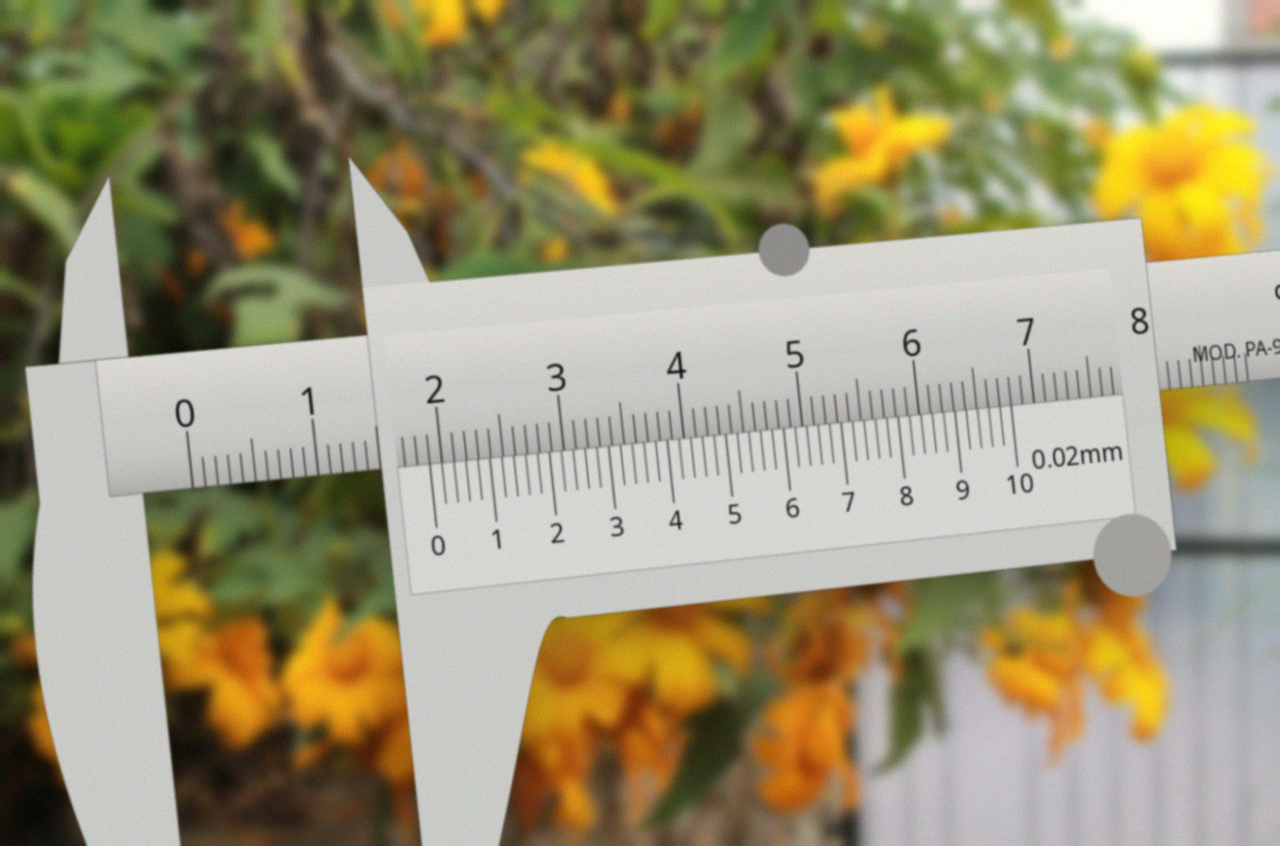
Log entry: 19.0 mm
